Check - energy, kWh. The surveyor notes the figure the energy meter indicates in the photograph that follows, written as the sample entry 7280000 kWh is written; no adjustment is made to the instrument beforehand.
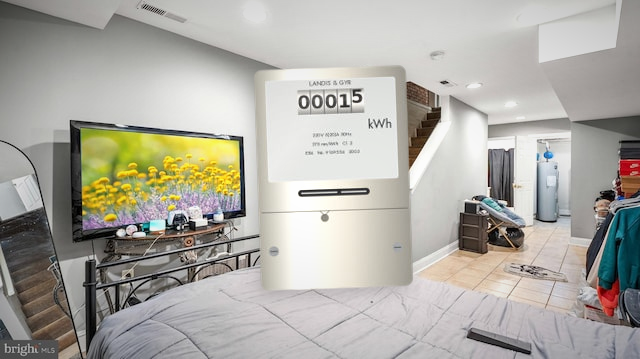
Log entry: 15 kWh
